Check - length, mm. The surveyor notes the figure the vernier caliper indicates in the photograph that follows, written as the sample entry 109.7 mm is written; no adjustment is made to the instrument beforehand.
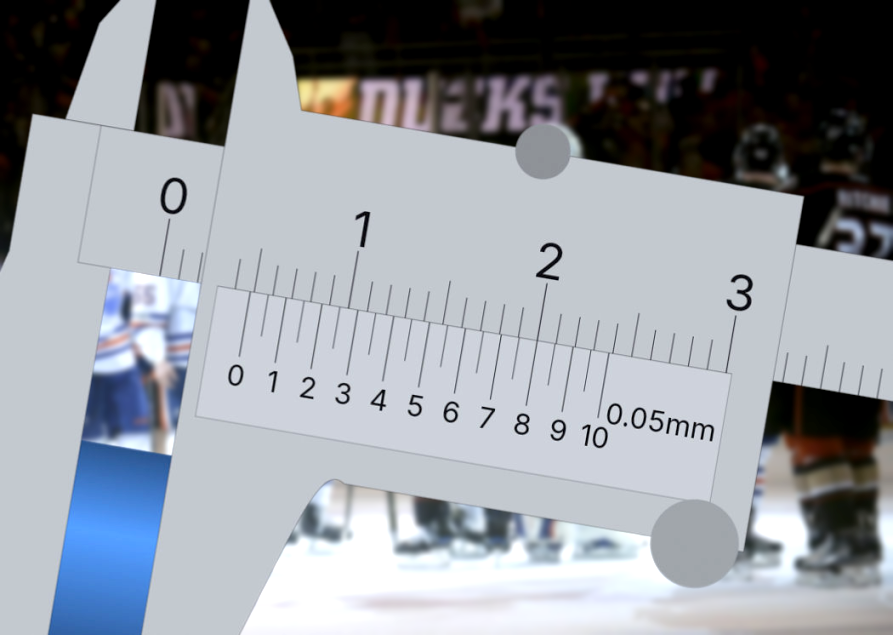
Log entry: 4.8 mm
